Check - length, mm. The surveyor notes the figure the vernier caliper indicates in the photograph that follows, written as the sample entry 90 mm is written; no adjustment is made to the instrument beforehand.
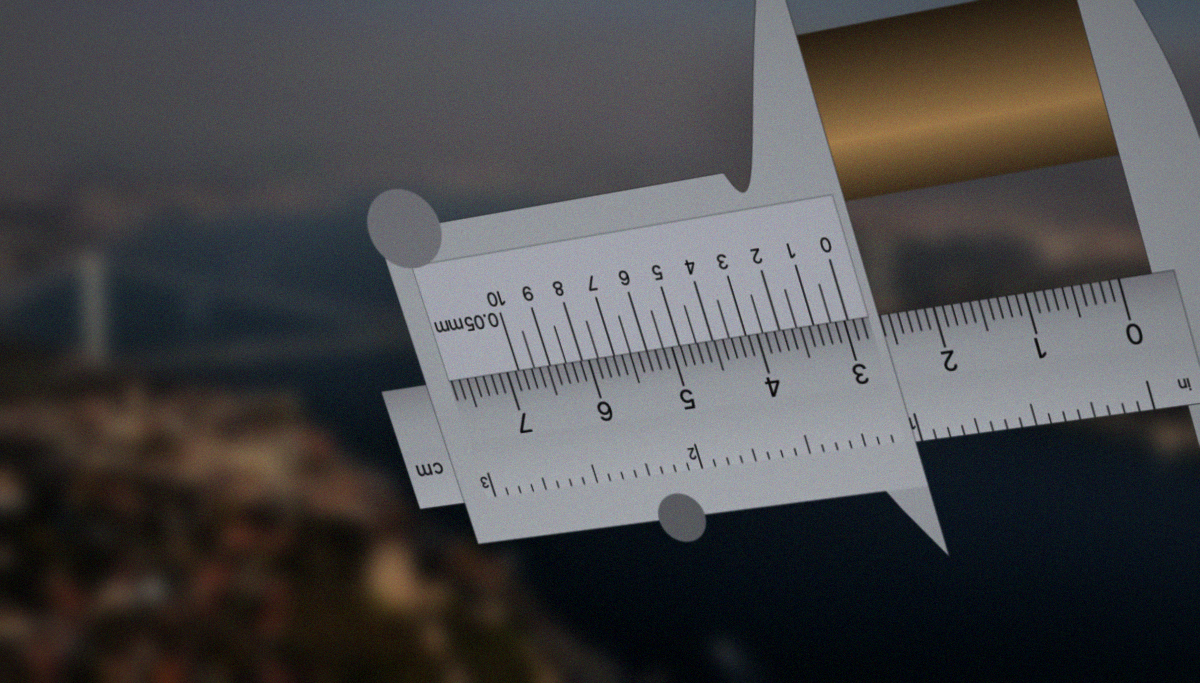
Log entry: 29.6 mm
